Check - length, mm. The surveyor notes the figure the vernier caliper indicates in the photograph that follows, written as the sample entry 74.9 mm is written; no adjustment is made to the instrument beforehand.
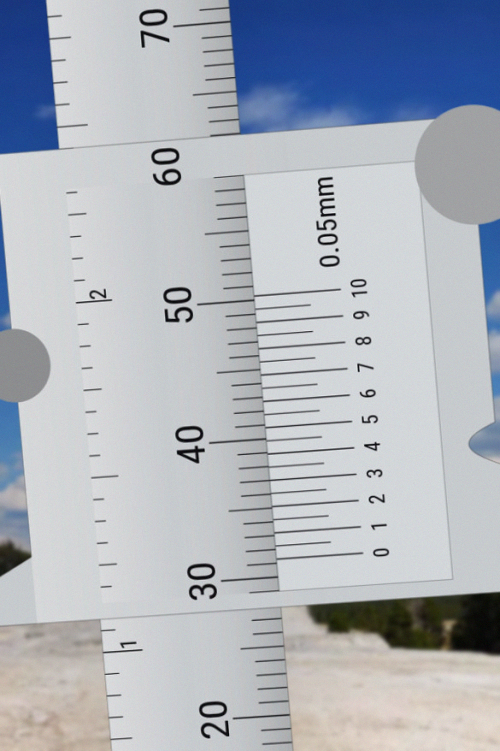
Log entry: 31.3 mm
